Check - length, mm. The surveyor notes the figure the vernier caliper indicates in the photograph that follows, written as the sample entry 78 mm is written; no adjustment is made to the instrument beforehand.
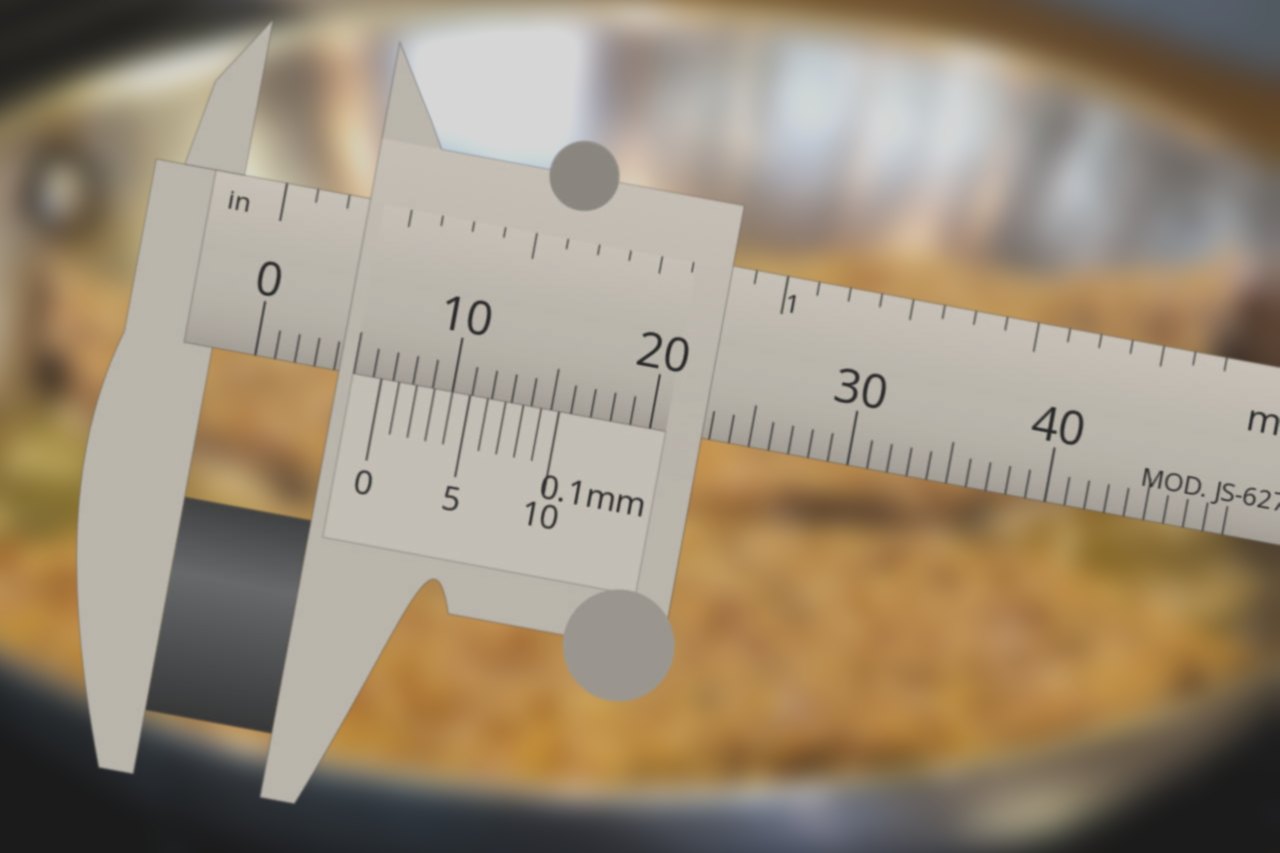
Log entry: 6.4 mm
